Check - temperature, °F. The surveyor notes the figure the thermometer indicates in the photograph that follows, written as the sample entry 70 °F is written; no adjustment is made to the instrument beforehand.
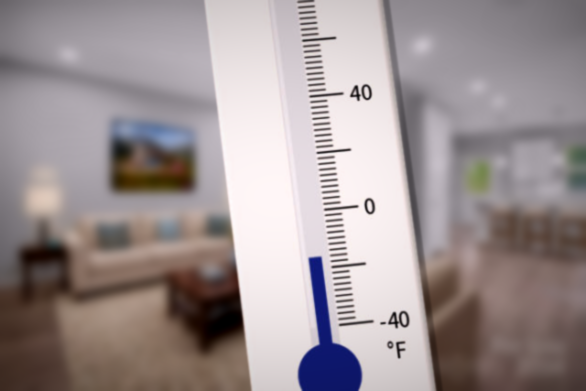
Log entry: -16 °F
